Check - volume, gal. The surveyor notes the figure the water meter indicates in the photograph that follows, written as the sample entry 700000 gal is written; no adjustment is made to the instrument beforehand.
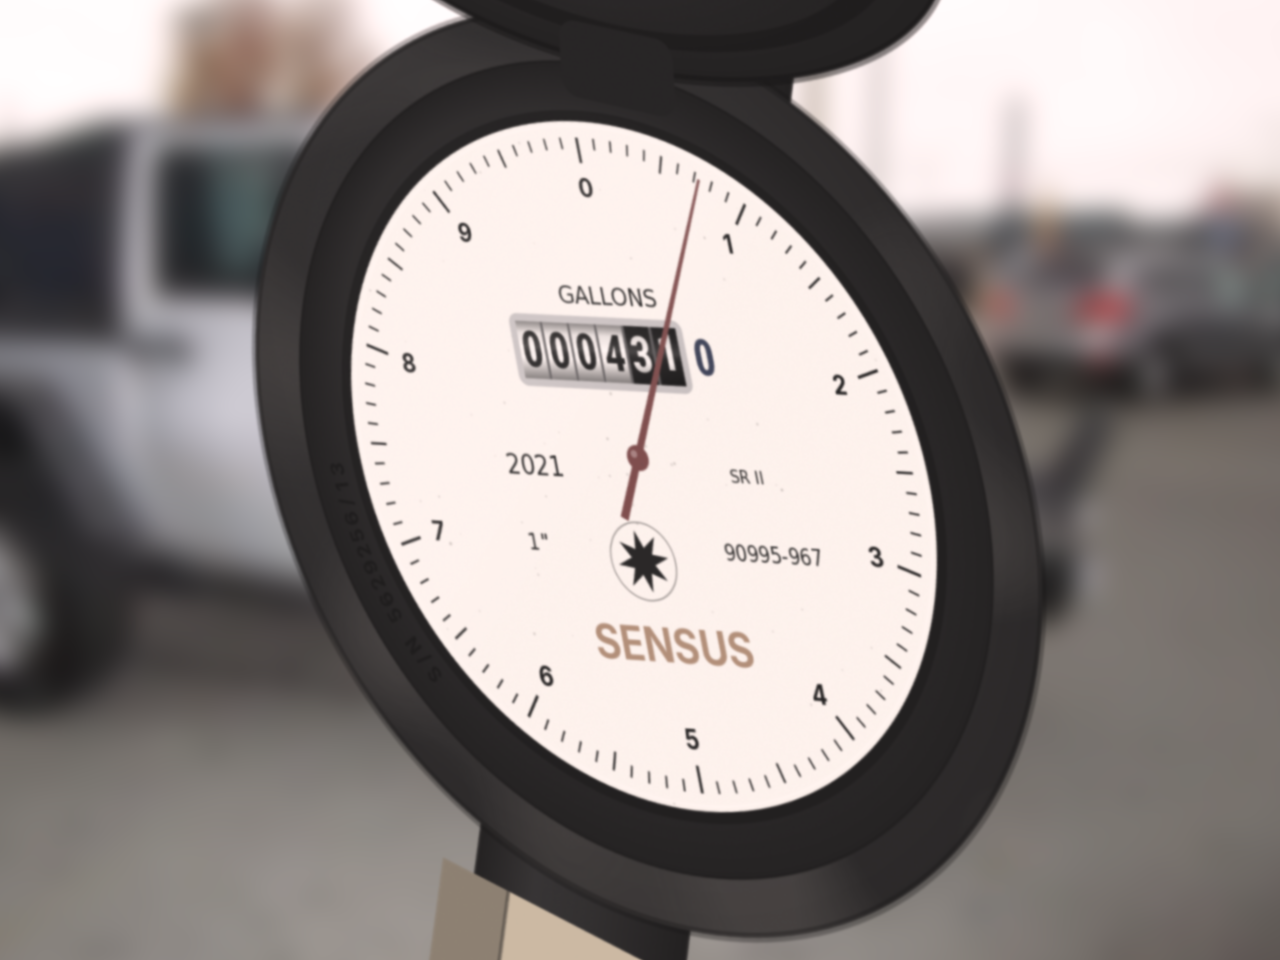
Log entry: 4310.7 gal
